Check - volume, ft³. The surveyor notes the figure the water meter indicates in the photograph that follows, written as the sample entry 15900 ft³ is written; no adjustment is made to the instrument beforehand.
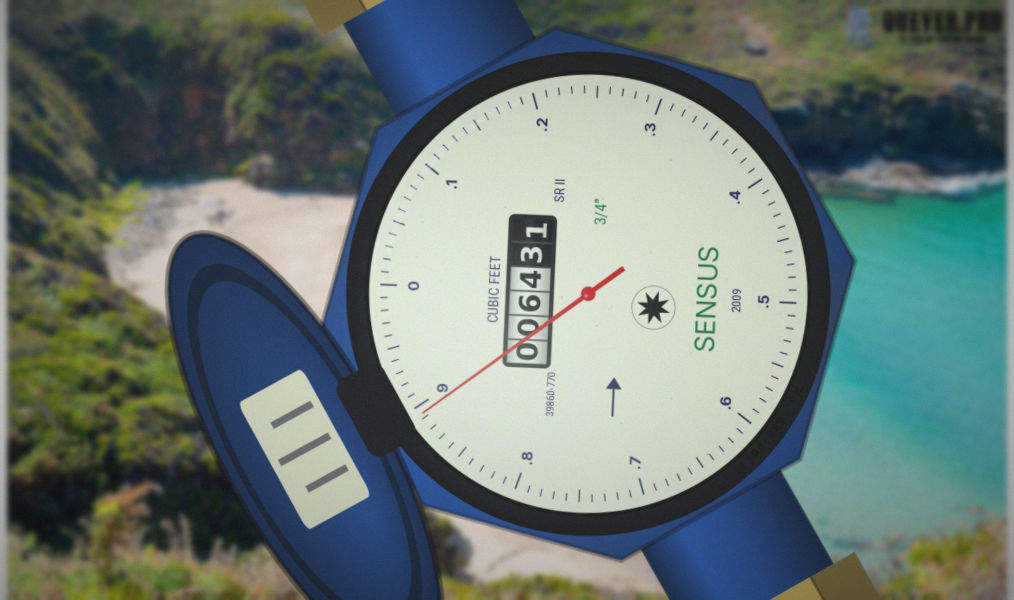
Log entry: 6430.89 ft³
